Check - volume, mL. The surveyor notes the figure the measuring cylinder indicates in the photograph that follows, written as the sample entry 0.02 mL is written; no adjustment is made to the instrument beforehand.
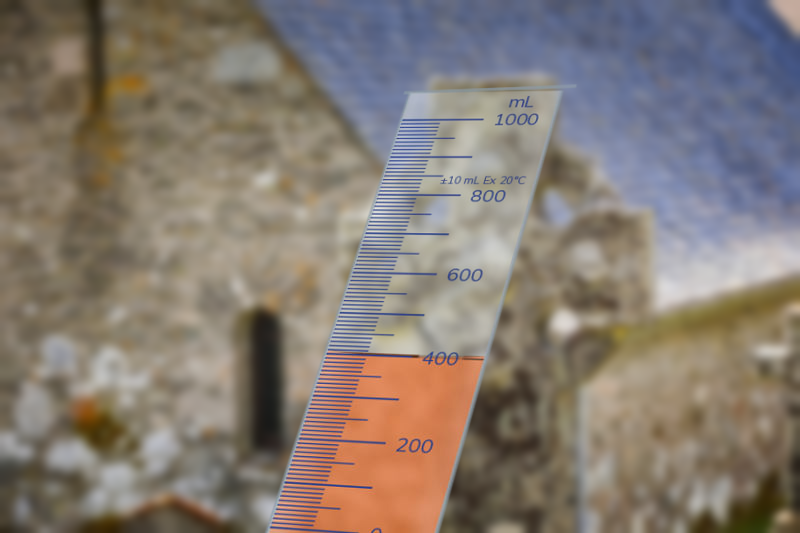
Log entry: 400 mL
